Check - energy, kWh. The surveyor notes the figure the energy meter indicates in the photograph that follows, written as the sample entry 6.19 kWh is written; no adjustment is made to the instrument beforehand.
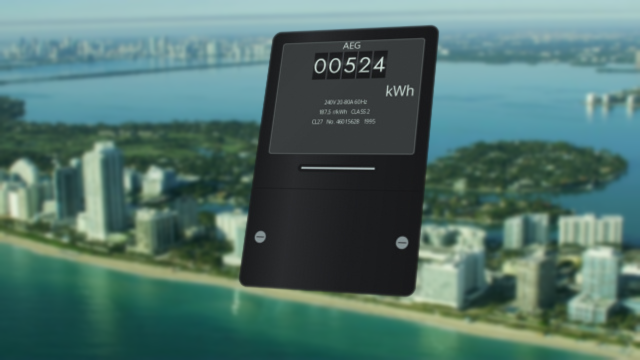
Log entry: 524 kWh
